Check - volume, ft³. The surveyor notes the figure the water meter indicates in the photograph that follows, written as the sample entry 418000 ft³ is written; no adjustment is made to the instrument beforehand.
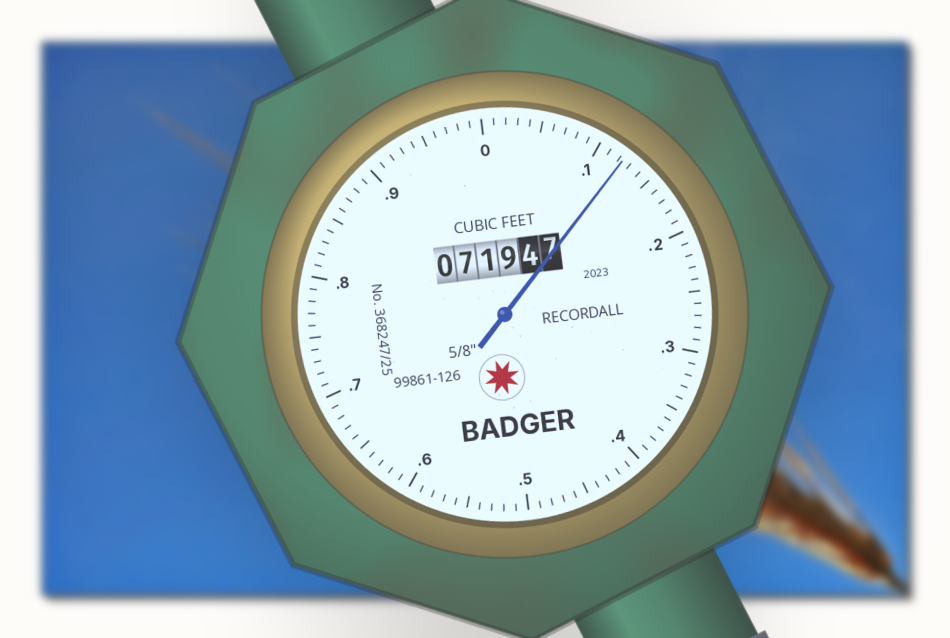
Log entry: 71947.12 ft³
